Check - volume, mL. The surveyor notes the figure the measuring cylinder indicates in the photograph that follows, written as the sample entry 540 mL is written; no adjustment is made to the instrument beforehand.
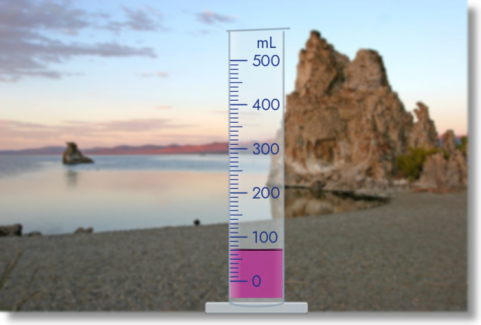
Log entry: 70 mL
